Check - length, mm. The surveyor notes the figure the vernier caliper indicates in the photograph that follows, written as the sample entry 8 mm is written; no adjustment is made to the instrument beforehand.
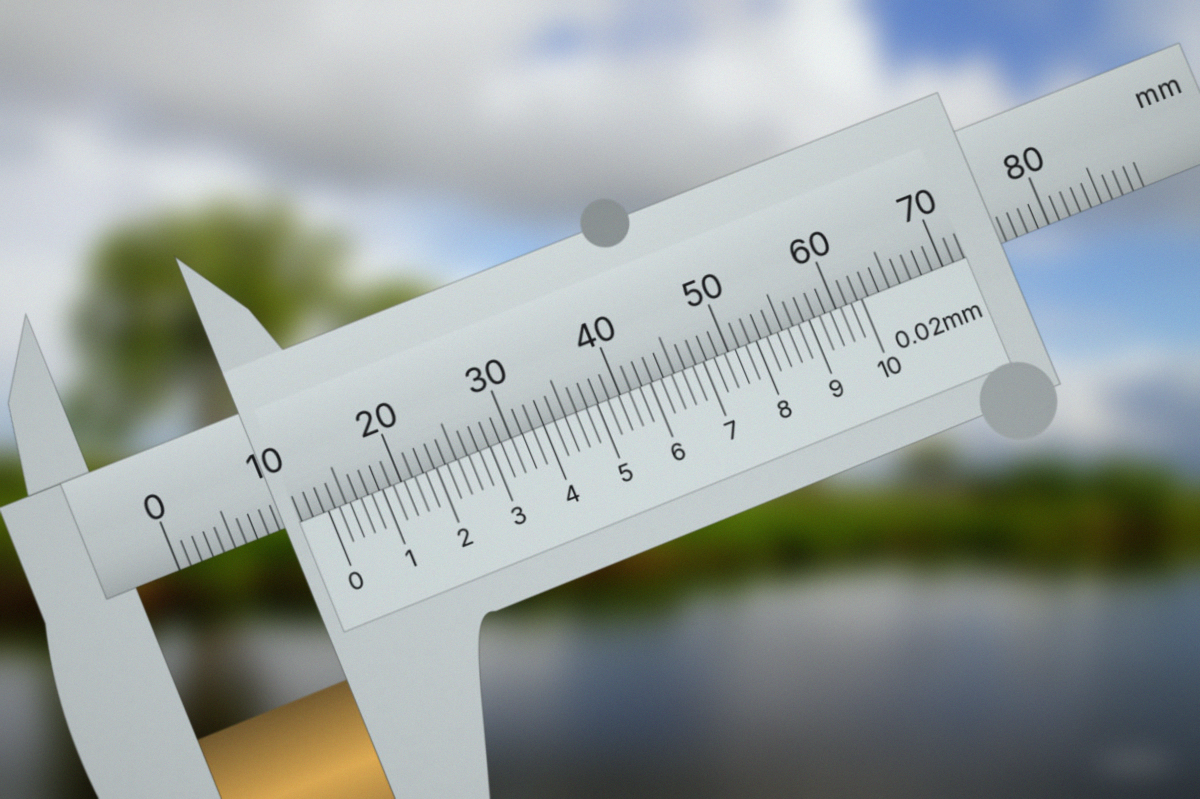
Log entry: 13.4 mm
